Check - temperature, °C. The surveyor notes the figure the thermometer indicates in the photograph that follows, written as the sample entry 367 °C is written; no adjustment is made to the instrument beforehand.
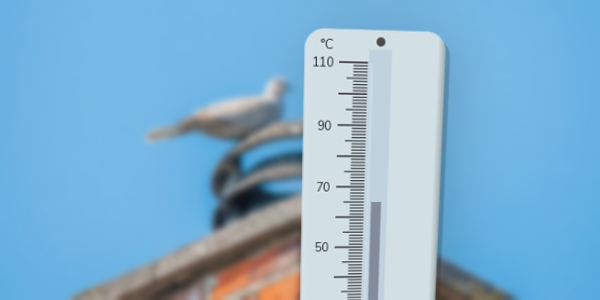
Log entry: 65 °C
